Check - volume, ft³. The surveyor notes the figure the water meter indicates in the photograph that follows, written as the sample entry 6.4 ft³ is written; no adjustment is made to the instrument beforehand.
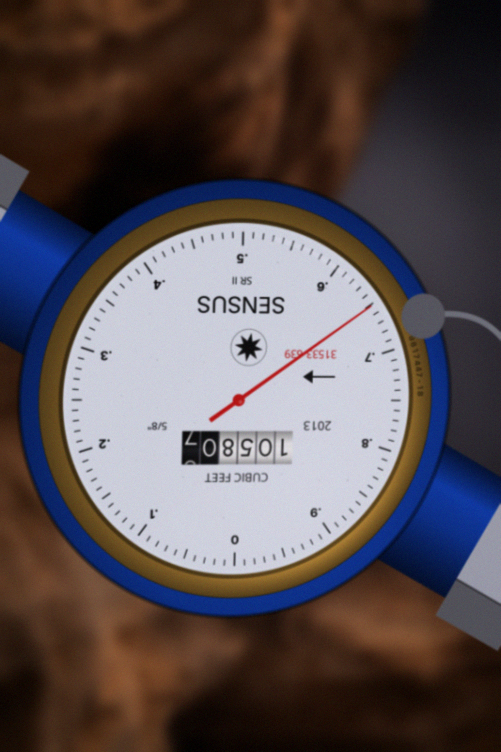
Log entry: 105806.65 ft³
